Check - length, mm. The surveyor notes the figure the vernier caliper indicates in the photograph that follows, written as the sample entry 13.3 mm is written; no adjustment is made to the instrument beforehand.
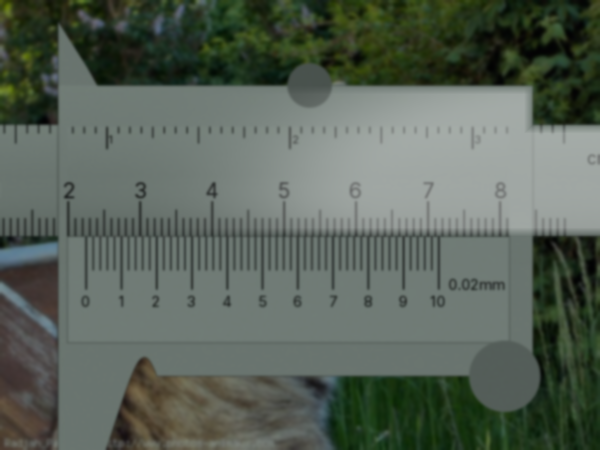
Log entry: 22.5 mm
